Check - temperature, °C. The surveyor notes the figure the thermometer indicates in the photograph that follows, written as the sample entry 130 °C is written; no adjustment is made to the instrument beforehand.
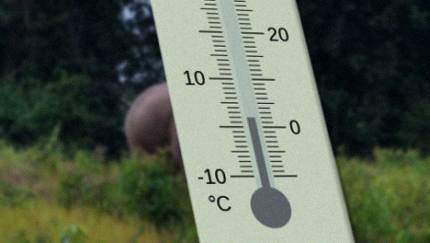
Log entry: 2 °C
